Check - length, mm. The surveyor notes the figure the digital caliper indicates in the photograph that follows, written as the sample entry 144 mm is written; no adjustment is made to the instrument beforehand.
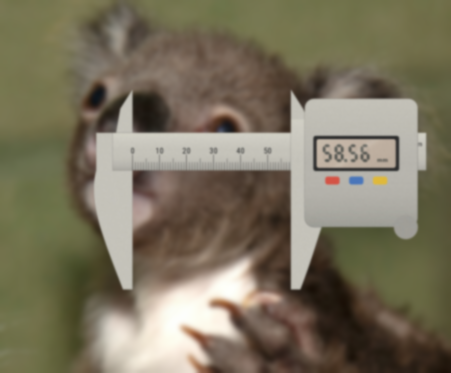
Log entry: 58.56 mm
